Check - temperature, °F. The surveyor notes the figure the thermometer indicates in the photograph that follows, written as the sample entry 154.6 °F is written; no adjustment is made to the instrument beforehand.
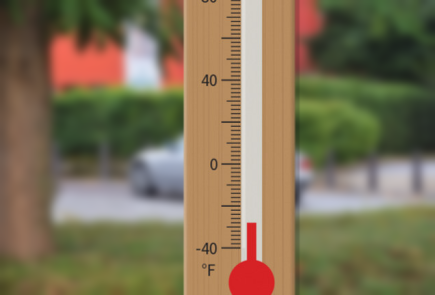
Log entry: -28 °F
